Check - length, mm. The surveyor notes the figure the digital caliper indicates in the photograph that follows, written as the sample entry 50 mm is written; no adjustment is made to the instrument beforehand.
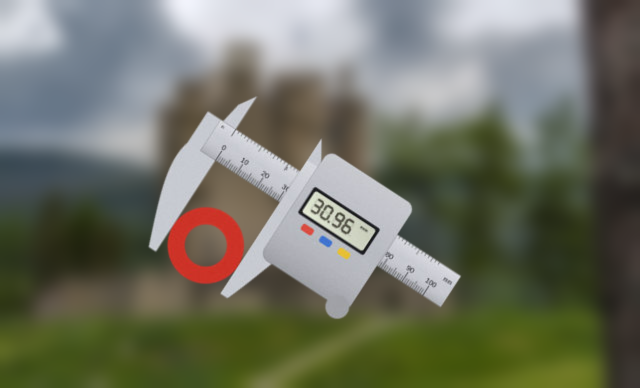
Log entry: 30.96 mm
